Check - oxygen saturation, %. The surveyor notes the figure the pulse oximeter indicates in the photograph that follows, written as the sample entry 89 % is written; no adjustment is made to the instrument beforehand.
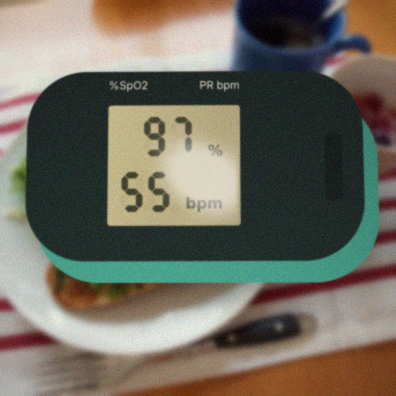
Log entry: 97 %
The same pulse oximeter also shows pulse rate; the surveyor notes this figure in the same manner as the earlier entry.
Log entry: 55 bpm
